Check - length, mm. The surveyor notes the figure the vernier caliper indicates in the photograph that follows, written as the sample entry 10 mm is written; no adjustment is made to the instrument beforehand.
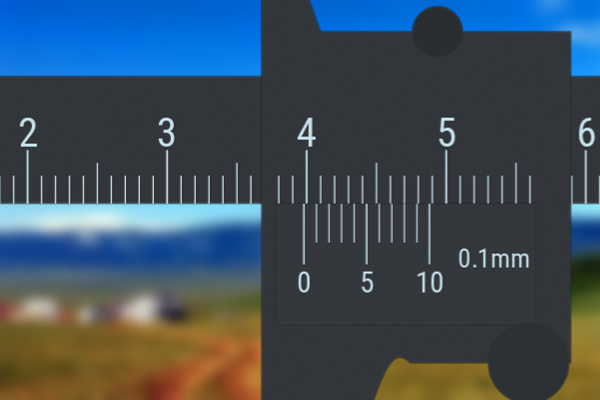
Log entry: 39.8 mm
